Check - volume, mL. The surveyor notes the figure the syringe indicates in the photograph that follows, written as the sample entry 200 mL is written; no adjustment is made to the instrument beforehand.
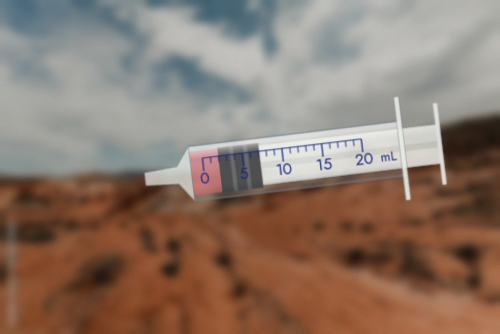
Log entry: 2 mL
